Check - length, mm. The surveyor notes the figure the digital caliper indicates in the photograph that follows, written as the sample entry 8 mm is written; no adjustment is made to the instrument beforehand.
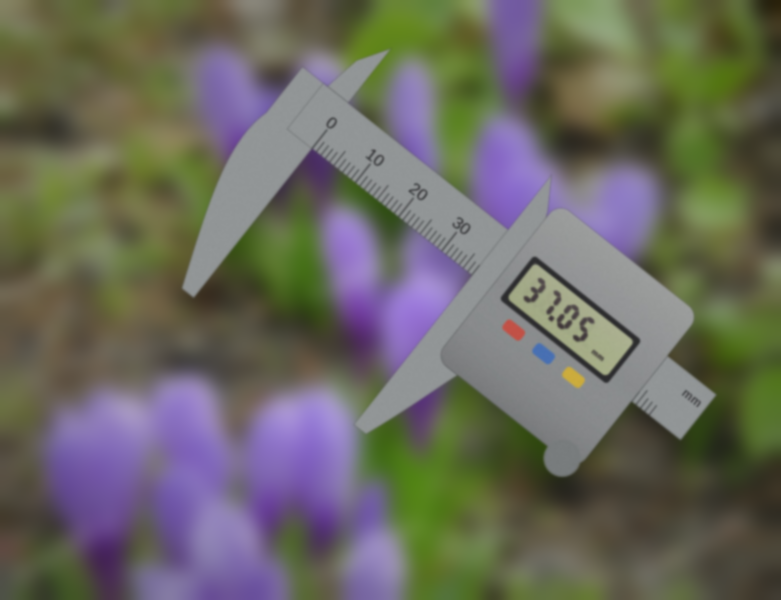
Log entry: 37.05 mm
